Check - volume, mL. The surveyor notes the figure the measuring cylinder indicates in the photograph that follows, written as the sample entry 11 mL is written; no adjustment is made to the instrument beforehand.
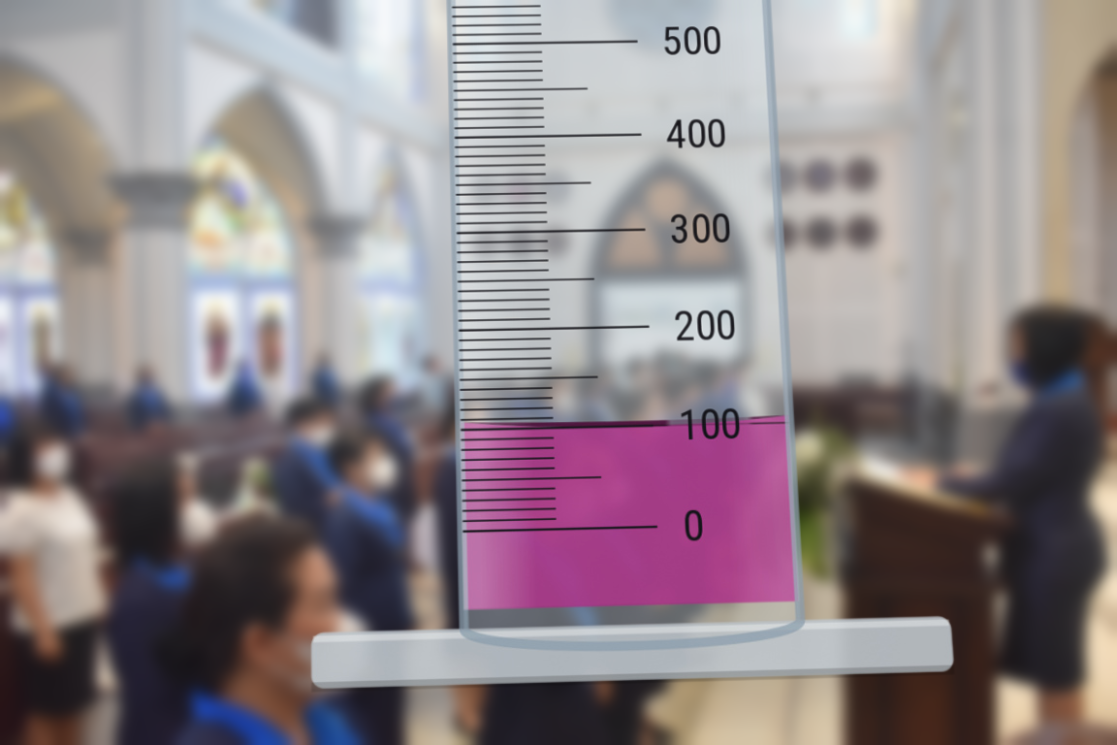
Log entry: 100 mL
